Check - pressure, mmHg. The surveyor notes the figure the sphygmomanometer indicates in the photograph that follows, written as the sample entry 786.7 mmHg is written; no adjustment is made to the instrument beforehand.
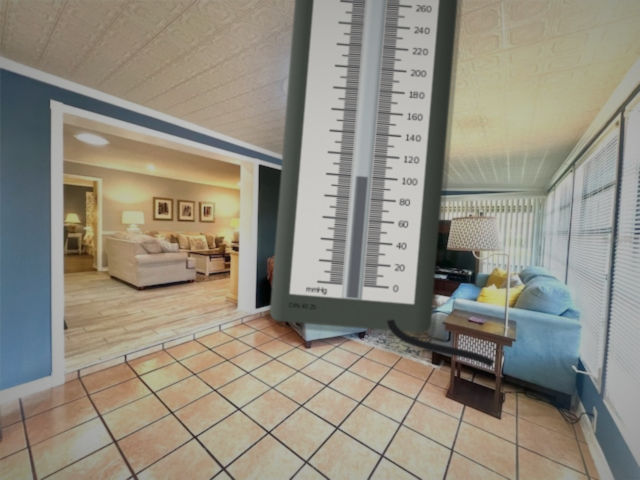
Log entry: 100 mmHg
